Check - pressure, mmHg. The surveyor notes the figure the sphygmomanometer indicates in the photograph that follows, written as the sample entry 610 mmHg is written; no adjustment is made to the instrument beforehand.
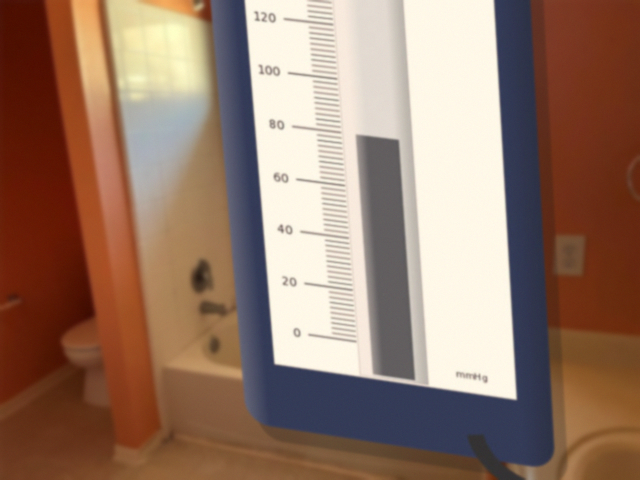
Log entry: 80 mmHg
